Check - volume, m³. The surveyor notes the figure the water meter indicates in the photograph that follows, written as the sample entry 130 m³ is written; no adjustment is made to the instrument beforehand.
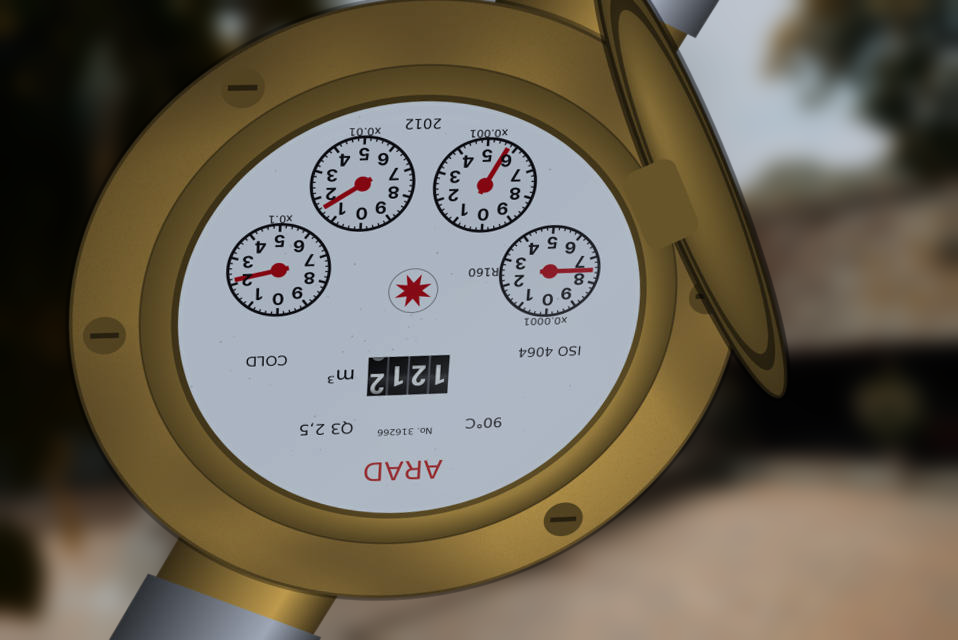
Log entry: 1212.2157 m³
